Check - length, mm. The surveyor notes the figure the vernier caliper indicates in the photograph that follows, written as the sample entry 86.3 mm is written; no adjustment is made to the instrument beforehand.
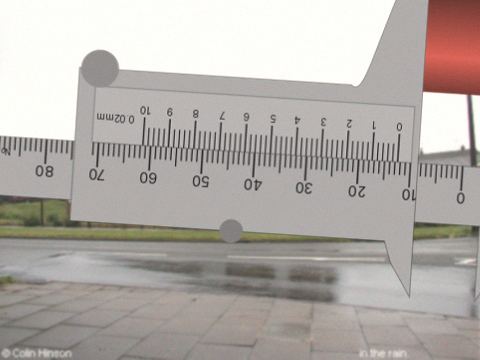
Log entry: 12.5 mm
